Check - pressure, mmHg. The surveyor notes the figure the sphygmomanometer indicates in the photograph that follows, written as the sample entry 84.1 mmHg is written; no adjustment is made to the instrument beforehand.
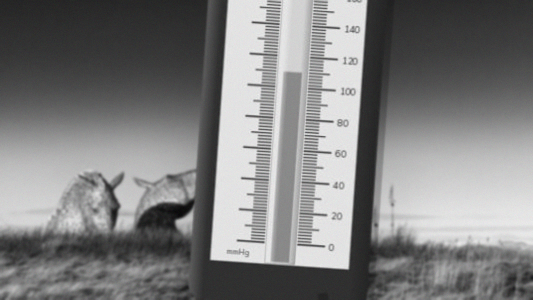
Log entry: 110 mmHg
